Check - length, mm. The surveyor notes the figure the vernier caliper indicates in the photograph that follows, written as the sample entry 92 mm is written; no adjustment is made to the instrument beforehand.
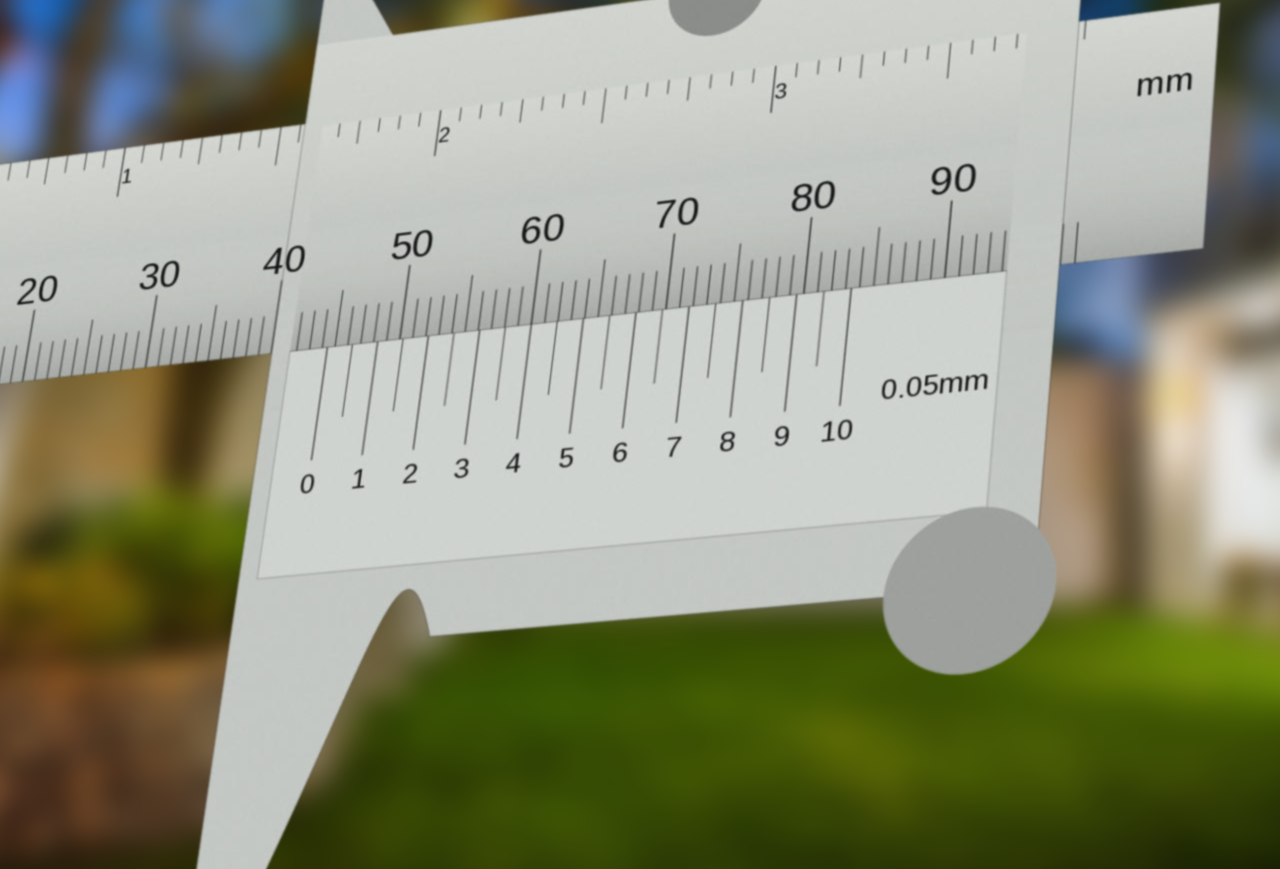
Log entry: 44.4 mm
